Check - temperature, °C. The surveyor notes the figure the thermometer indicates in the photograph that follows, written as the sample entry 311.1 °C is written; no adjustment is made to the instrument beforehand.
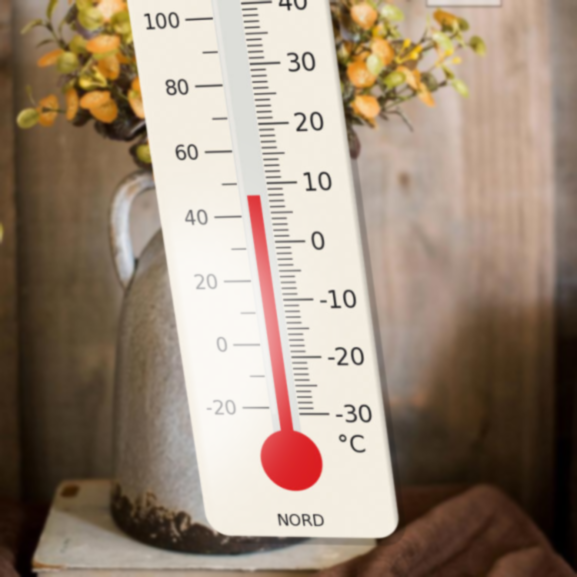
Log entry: 8 °C
